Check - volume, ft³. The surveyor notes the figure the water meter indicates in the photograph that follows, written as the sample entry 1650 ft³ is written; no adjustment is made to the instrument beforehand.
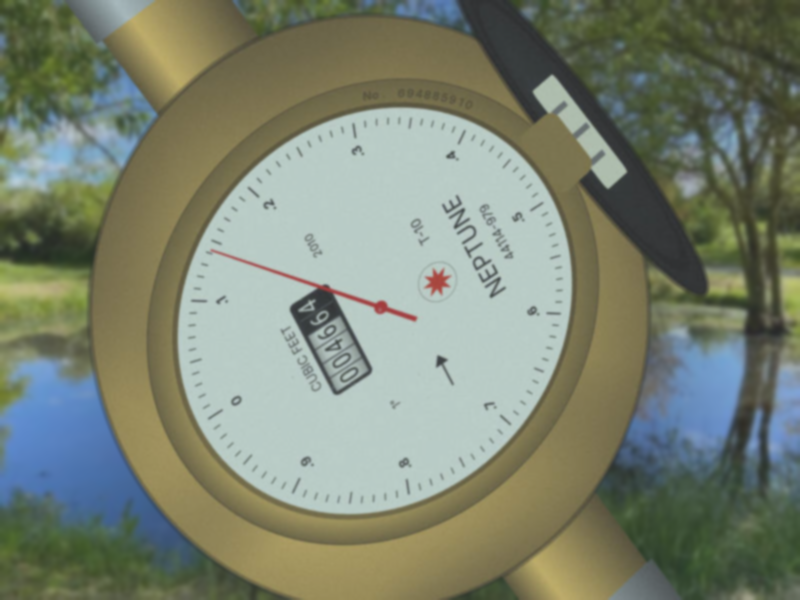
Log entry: 4664.14 ft³
